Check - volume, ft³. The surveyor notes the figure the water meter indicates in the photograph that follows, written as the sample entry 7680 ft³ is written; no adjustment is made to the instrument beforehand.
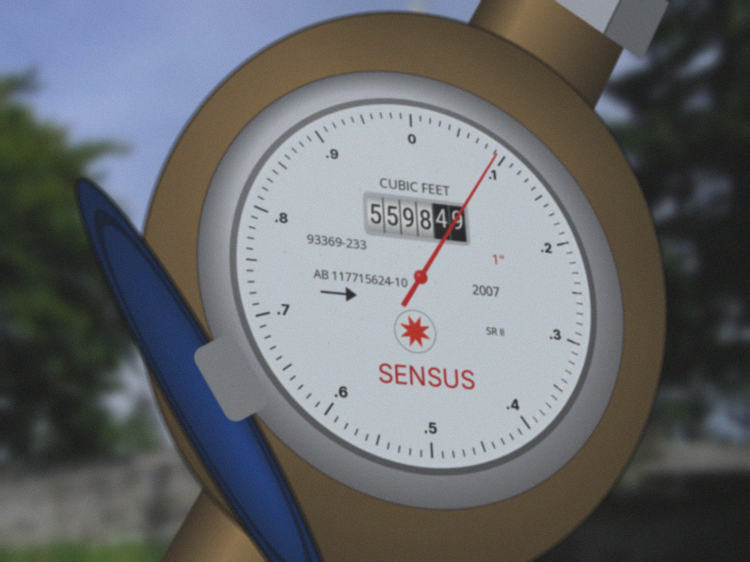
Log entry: 559849.09 ft³
